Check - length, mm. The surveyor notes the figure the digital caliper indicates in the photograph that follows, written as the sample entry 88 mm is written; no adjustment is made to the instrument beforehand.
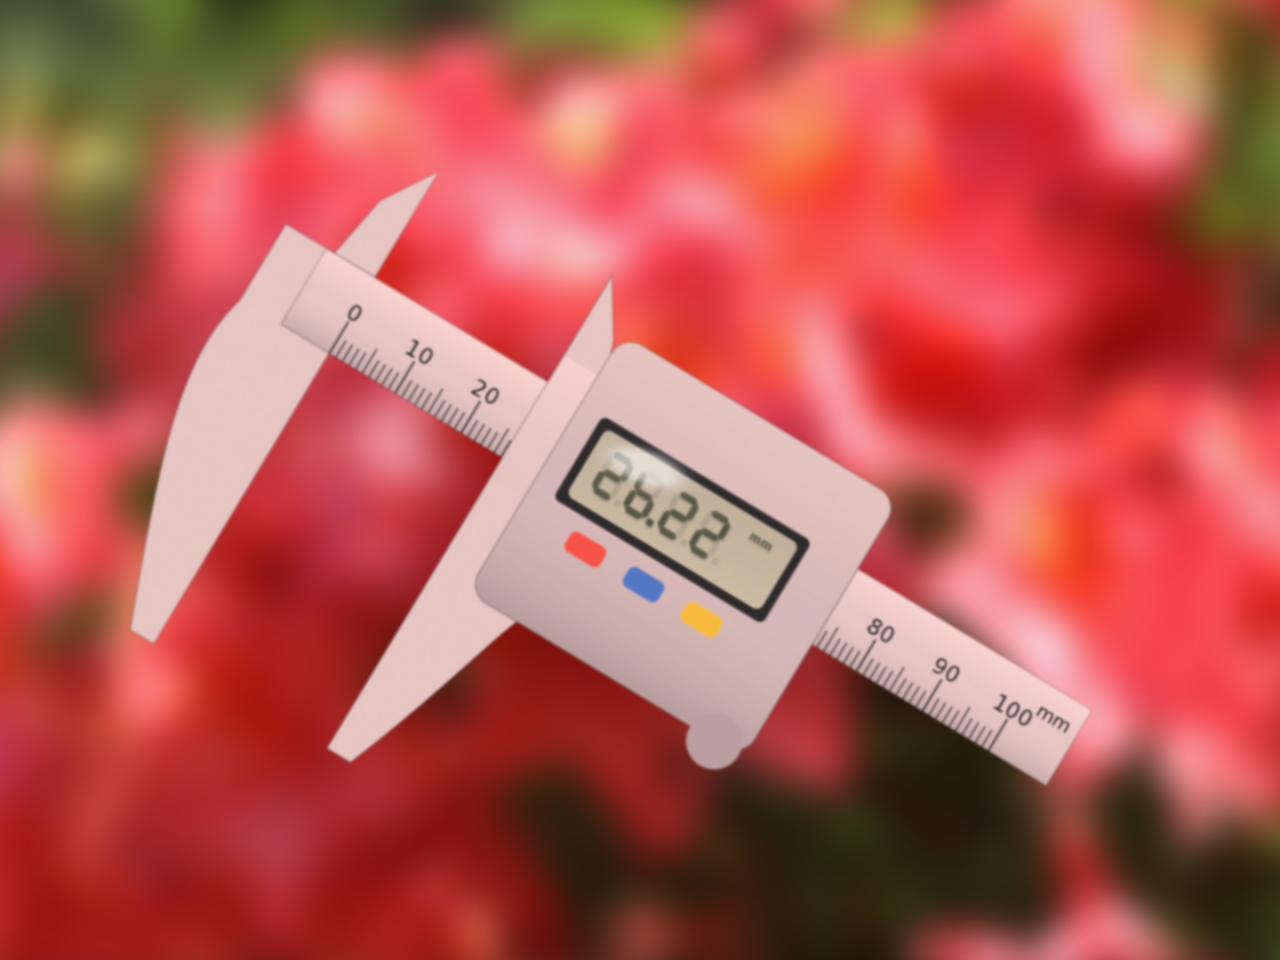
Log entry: 26.22 mm
